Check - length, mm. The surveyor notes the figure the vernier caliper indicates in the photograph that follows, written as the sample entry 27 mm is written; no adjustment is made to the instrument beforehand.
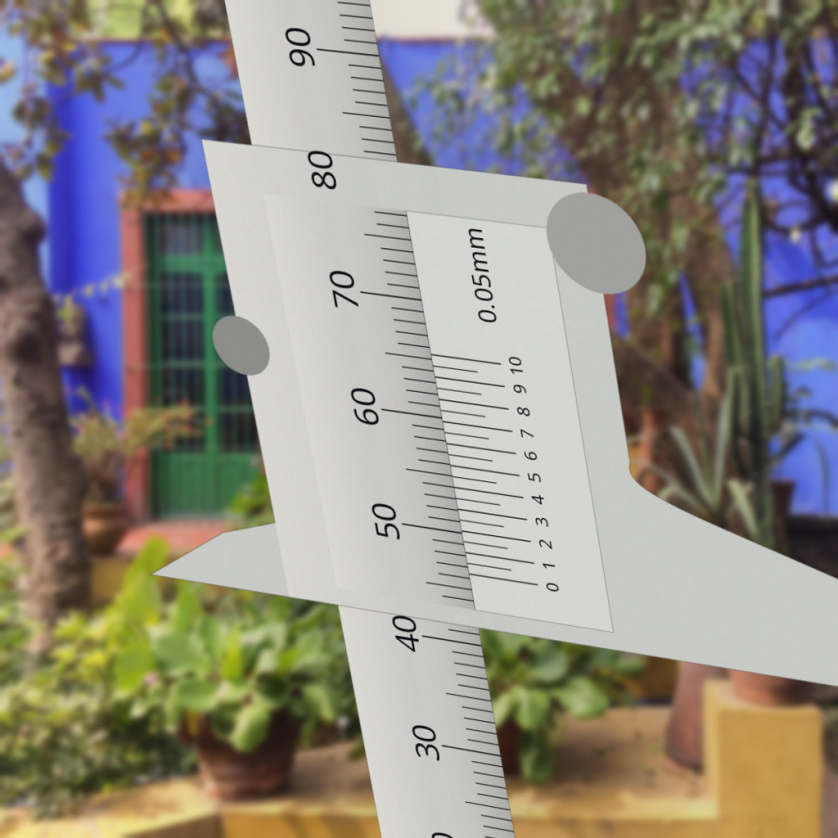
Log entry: 46.4 mm
